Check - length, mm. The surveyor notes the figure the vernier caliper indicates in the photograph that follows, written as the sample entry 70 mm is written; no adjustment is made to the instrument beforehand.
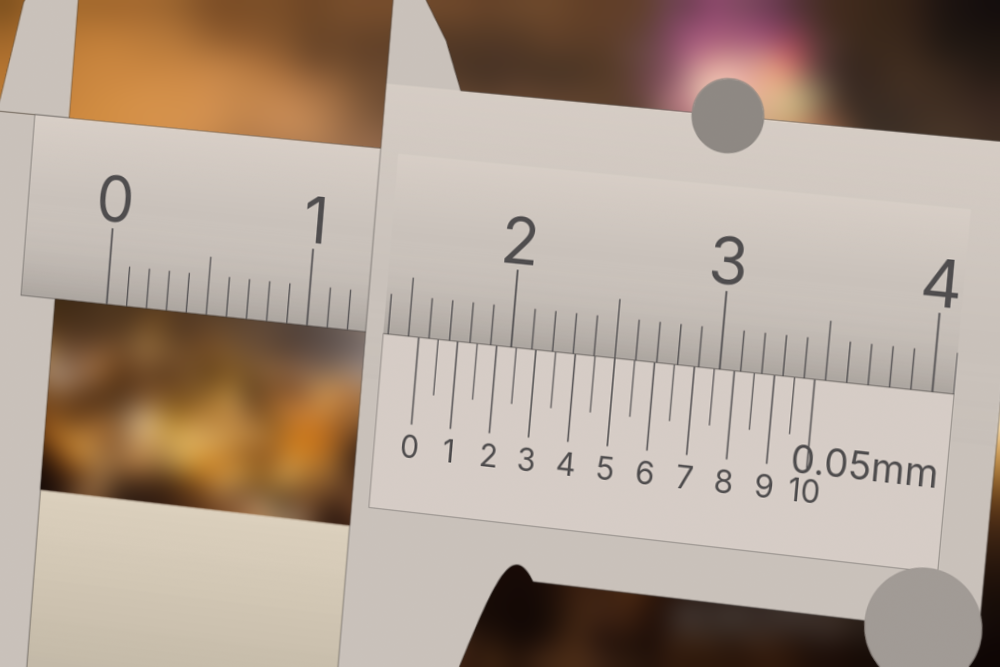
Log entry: 15.5 mm
